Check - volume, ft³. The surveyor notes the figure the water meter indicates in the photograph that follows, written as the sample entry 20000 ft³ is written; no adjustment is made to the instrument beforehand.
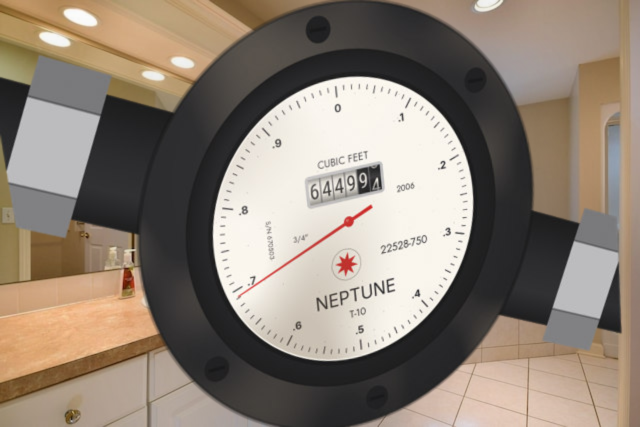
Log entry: 644993.69 ft³
